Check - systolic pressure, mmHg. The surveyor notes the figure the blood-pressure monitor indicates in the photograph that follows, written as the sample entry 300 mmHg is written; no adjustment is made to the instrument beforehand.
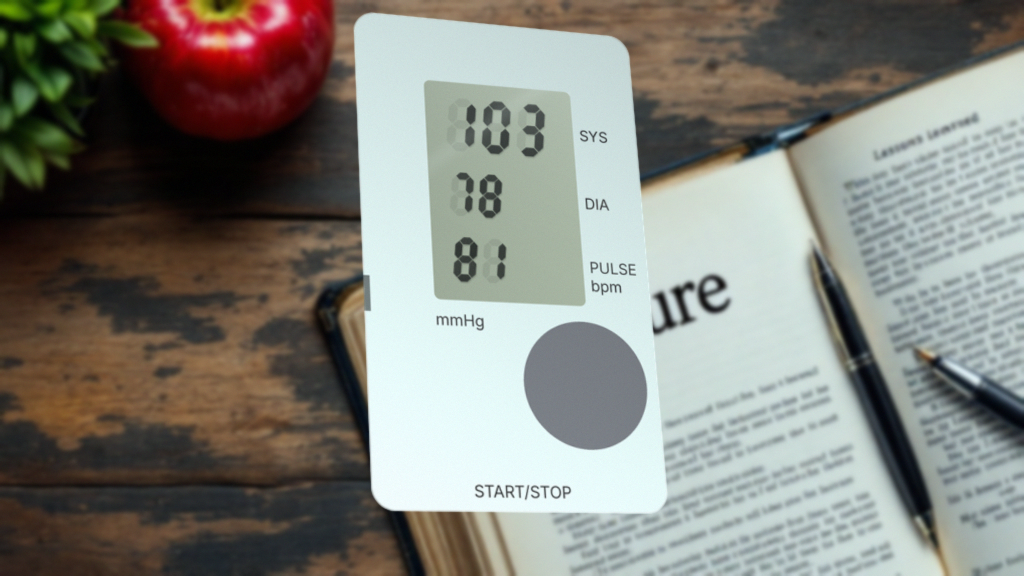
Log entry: 103 mmHg
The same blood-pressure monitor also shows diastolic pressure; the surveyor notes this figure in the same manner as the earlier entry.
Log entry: 78 mmHg
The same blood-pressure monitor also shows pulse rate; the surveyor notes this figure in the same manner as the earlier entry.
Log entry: 81 bpm
